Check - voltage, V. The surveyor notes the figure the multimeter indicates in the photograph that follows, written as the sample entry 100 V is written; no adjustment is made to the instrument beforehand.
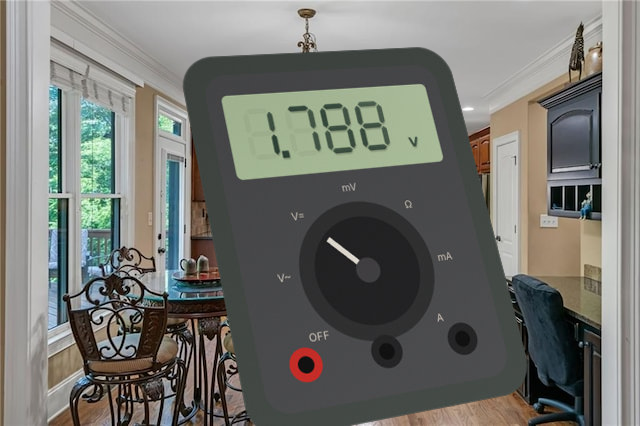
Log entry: 1.788 V
